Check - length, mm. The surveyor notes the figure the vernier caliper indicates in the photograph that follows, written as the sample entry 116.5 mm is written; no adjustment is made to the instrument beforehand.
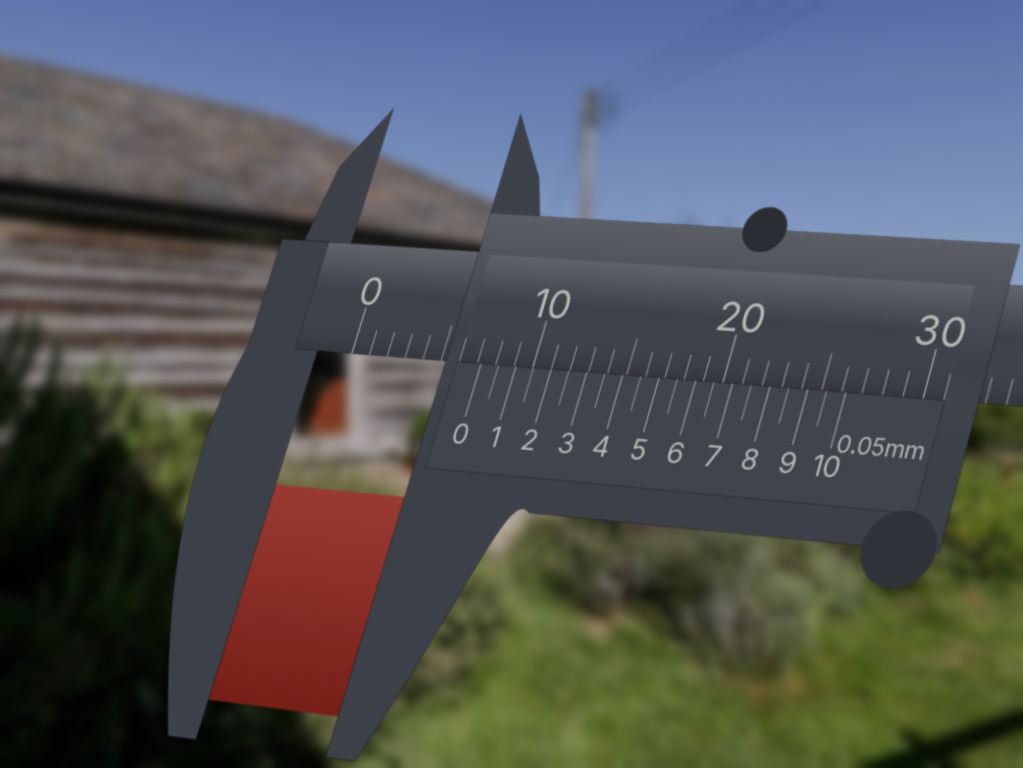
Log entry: 7.2 mm
